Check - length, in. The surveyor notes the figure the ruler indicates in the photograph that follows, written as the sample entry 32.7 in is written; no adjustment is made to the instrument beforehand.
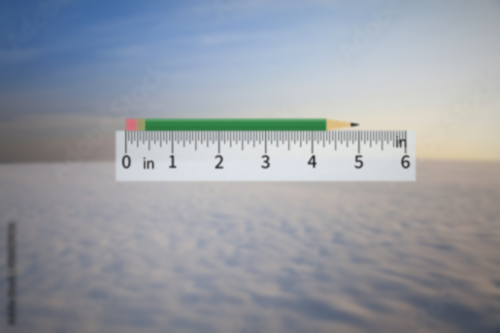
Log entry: 5 in
